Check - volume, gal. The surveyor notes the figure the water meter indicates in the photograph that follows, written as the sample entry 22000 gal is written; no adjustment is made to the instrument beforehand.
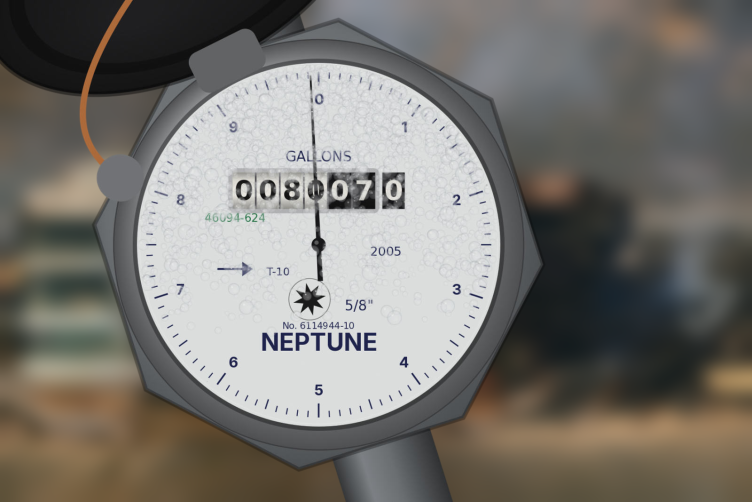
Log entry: 80069.9 gal
